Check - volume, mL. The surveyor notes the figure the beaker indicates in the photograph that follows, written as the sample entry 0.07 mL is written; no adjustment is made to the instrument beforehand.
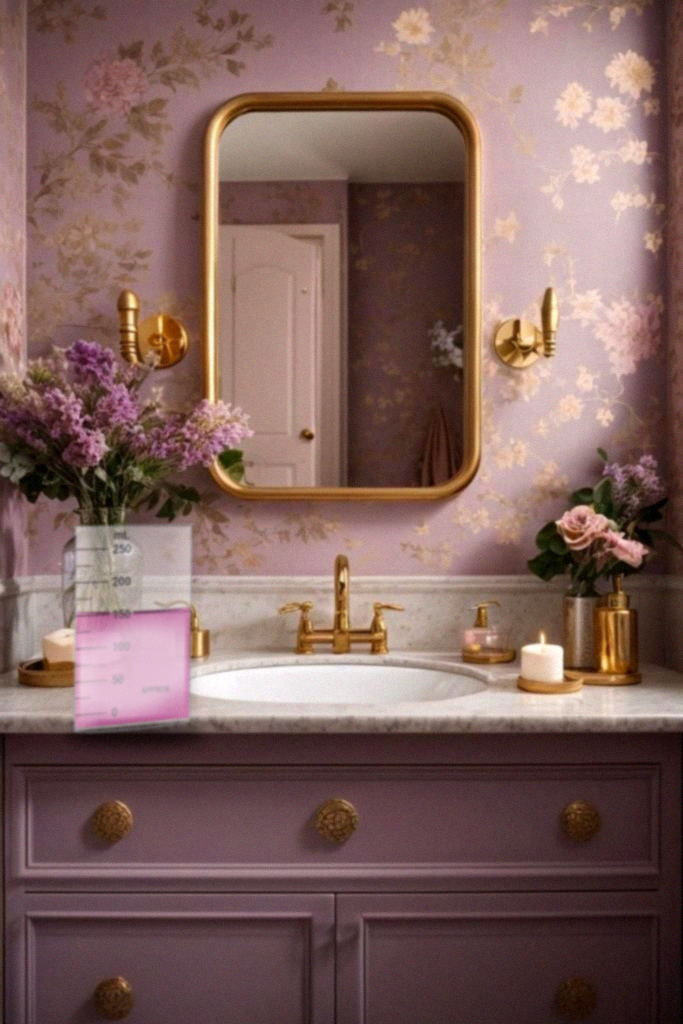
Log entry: 150 mL
